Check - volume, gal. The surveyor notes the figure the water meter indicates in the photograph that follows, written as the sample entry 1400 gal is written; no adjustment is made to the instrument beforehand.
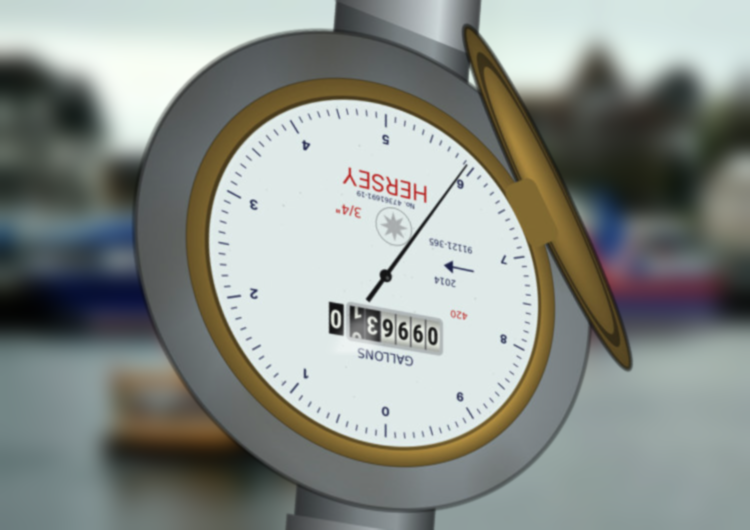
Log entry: 996305.9 gal
